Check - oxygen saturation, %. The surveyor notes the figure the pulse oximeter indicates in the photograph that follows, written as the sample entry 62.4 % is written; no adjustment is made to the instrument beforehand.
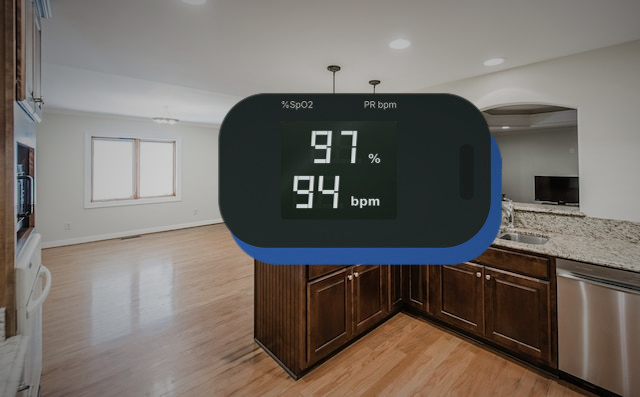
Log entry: 97 %
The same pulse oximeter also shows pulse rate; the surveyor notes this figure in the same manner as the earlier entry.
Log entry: 94 bpm
